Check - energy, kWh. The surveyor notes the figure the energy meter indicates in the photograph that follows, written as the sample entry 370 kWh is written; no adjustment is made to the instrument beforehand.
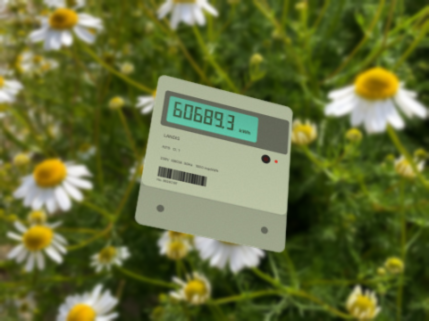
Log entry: 60689.3 kWh
